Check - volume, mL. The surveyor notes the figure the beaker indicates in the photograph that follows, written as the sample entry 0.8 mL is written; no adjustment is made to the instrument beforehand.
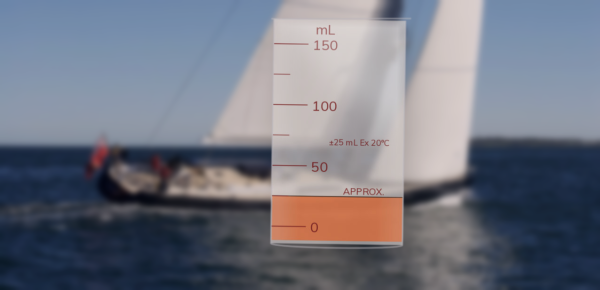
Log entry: 25 mL
